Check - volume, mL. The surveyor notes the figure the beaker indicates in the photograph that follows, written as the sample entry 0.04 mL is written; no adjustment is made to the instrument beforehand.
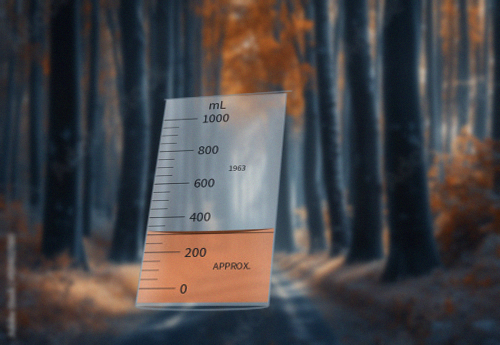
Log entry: 300 mL
